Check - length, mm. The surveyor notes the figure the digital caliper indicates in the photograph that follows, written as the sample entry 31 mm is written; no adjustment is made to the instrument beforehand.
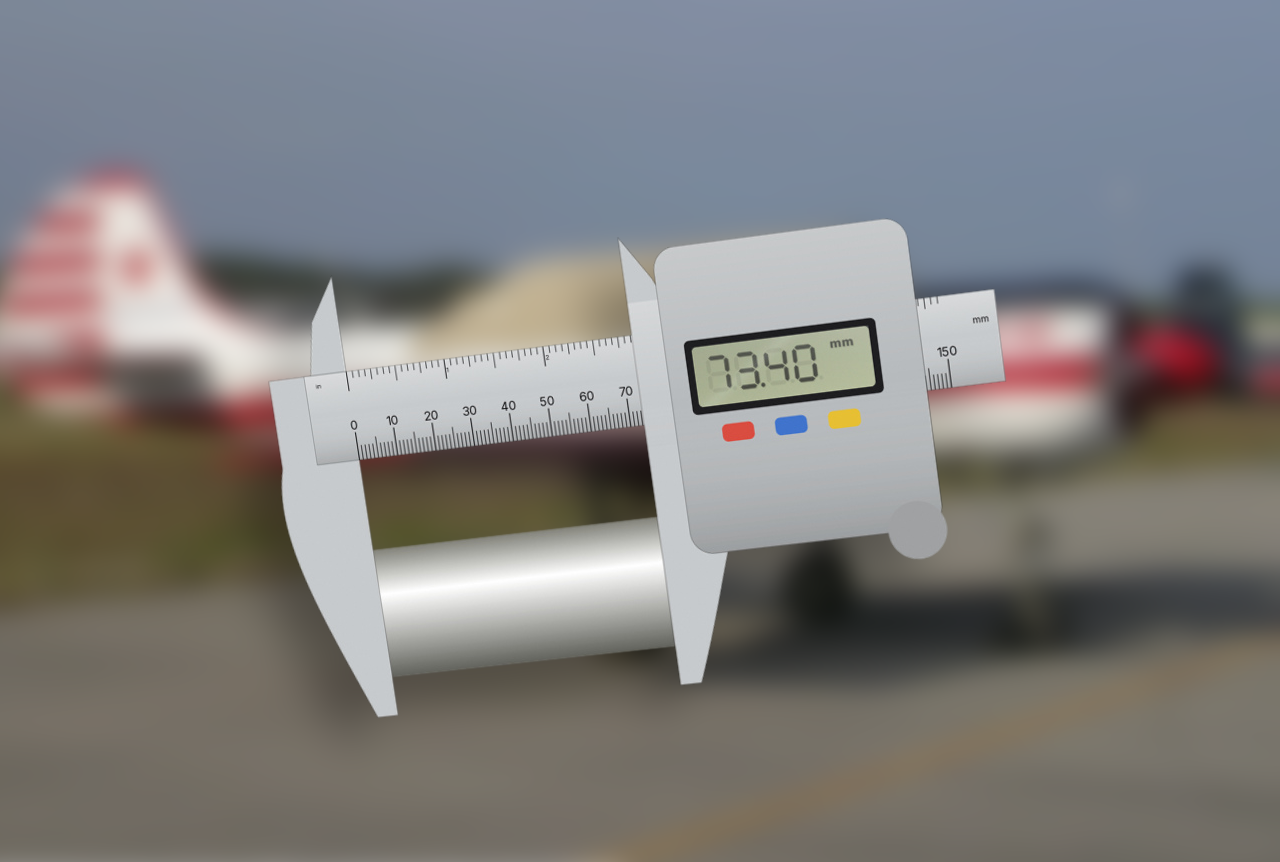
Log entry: 73.40 mm
